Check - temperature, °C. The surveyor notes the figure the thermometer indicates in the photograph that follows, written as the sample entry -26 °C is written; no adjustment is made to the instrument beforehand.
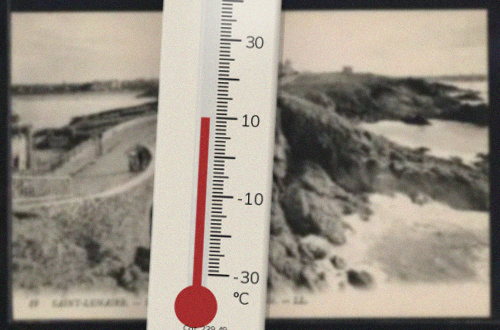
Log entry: 10 °C
